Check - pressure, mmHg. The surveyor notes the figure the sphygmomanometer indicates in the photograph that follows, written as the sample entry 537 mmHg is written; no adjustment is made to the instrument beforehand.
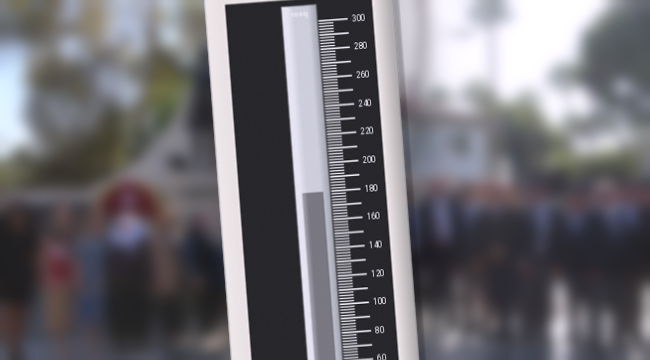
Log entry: 180 mmHg
